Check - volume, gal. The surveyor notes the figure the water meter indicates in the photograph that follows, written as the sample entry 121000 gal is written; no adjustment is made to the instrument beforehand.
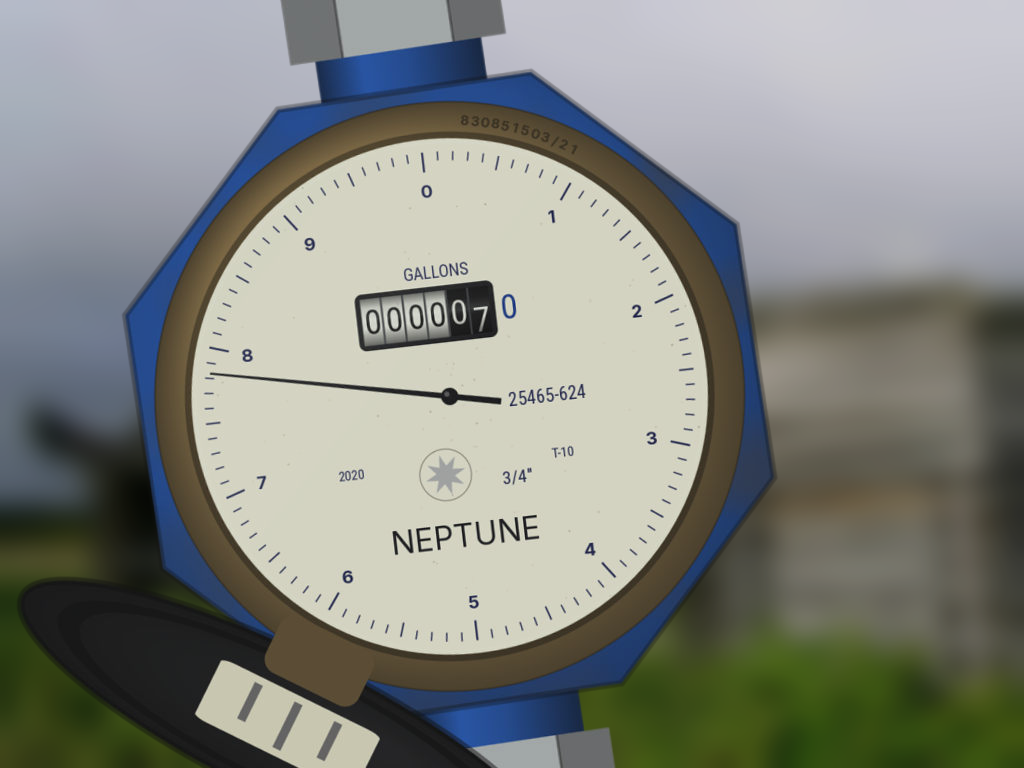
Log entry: 67.8 gal
